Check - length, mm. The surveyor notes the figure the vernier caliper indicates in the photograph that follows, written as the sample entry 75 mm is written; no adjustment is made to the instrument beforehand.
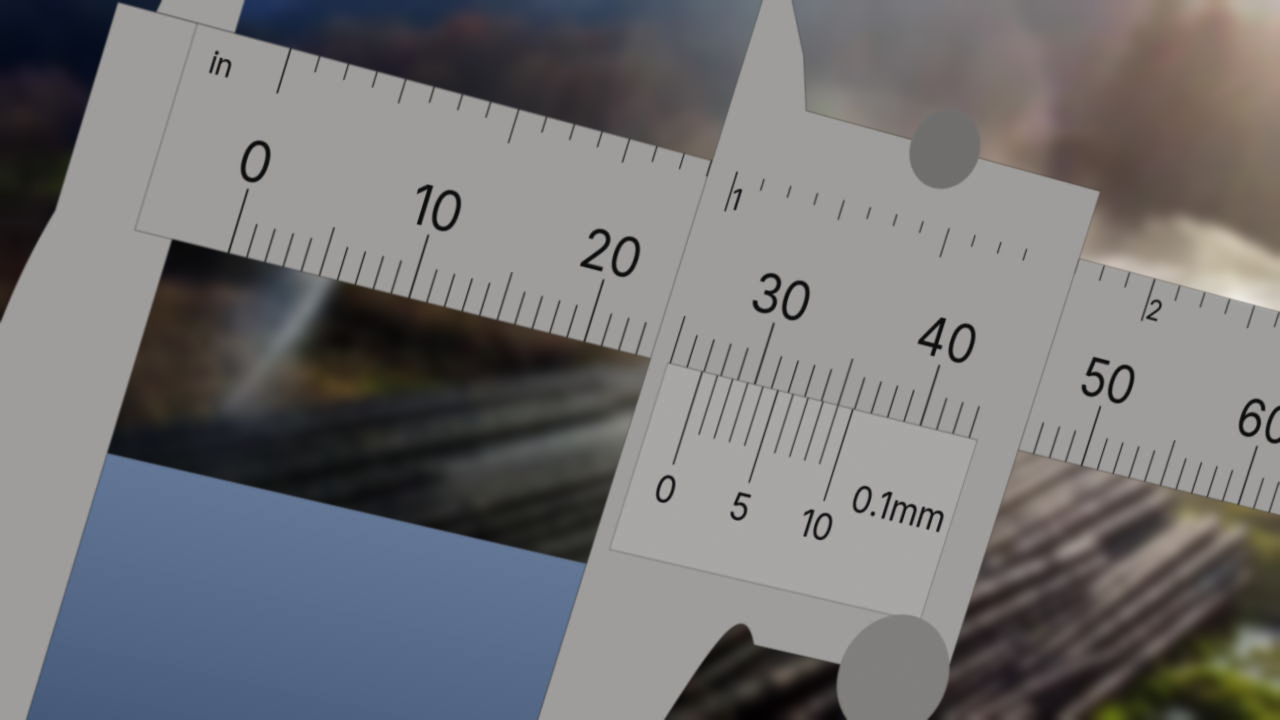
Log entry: 26.9 mm
